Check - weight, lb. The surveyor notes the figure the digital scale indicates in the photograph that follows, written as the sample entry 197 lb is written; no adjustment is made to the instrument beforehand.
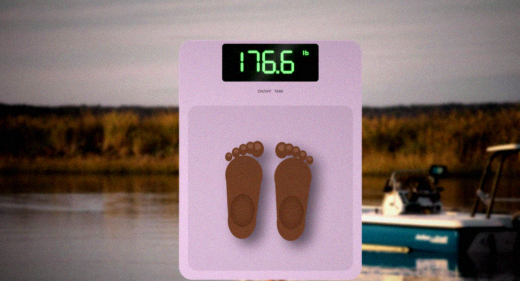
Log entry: 176.6 lb
